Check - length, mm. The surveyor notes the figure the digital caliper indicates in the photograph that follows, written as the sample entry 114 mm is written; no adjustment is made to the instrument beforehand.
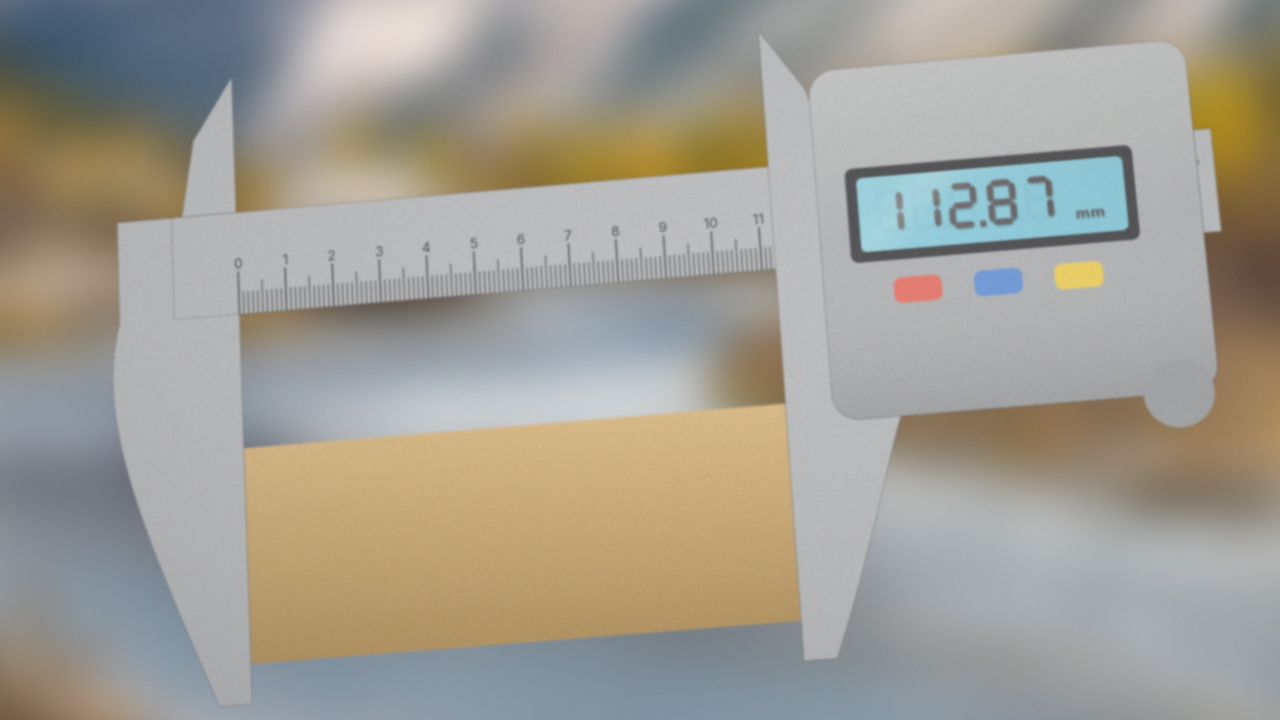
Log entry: 112.87 mm
